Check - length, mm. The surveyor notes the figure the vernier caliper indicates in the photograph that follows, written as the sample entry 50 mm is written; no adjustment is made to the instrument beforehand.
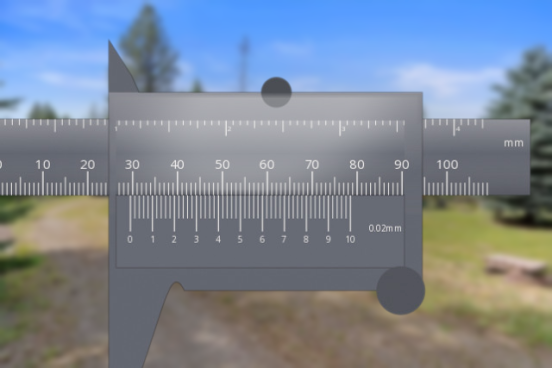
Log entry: 29.5 mm
